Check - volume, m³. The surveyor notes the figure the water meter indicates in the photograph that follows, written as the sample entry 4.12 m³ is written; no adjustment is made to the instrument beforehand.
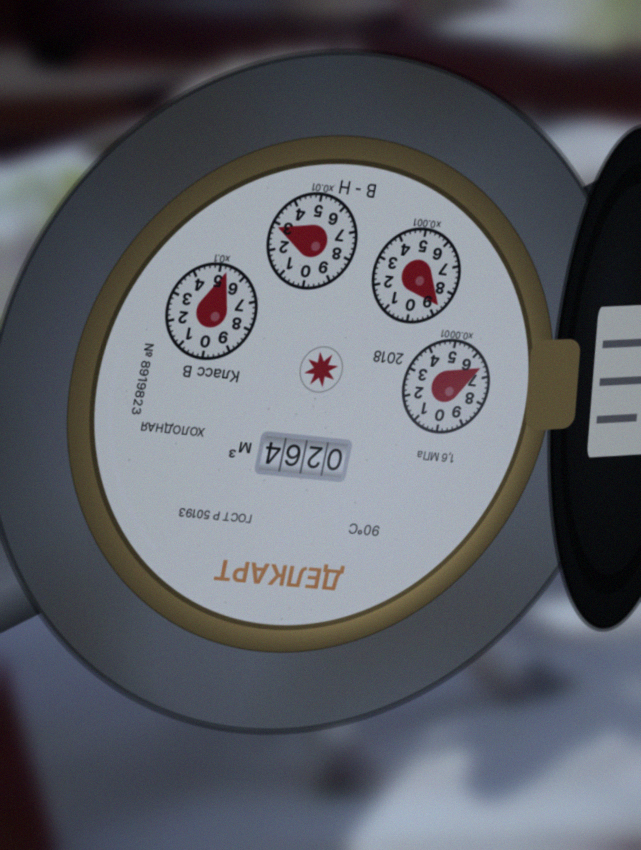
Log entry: 264.5286 m³
